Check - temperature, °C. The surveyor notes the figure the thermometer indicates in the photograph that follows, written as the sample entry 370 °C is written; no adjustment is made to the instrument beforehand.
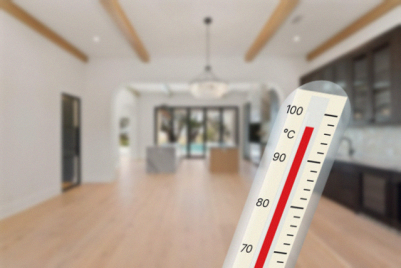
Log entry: 97 °C
